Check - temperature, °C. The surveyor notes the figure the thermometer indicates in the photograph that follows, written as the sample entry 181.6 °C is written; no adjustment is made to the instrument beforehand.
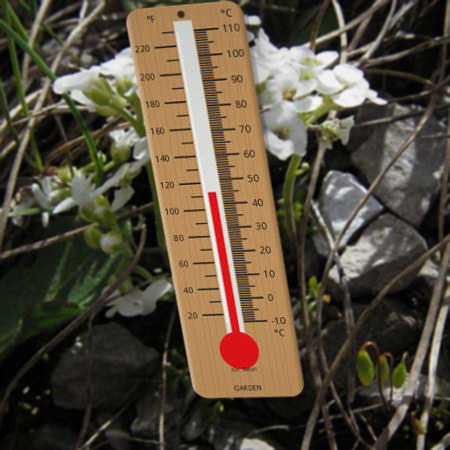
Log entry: 45 °C
